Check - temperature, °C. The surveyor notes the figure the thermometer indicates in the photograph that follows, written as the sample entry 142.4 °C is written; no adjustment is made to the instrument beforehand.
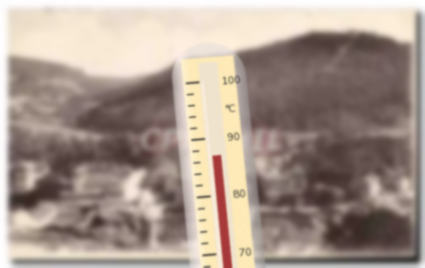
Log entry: 87 °C
